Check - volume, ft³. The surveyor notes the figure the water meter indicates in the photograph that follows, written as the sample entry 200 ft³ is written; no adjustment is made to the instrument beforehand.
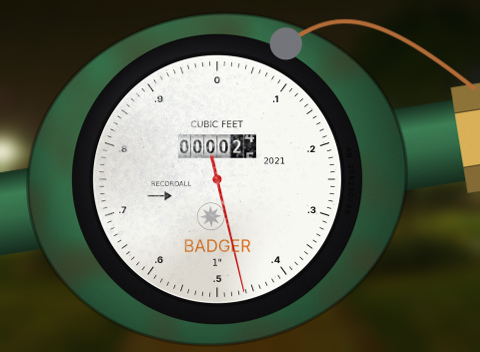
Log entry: 24.46 ft³
